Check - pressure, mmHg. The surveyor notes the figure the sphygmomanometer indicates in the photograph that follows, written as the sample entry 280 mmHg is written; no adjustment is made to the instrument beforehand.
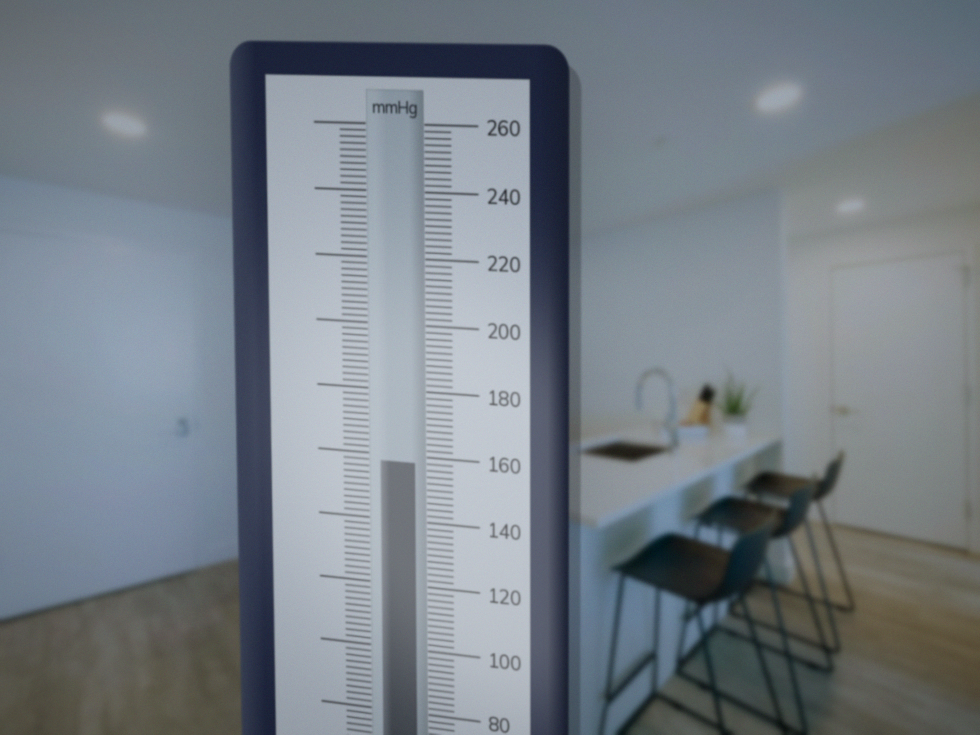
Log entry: 158 mmHg
